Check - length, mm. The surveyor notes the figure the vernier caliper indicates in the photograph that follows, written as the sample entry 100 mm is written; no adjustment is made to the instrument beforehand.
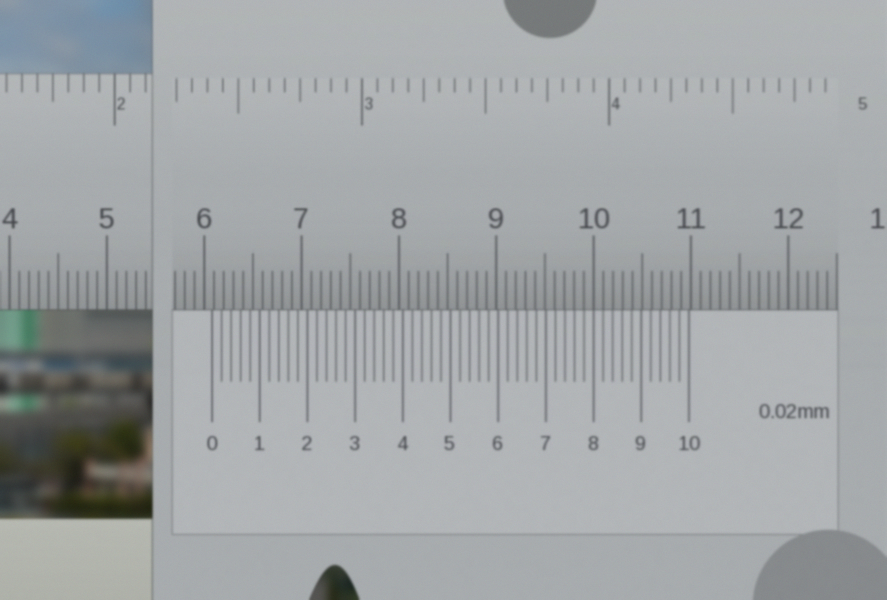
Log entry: 60.8 mm
